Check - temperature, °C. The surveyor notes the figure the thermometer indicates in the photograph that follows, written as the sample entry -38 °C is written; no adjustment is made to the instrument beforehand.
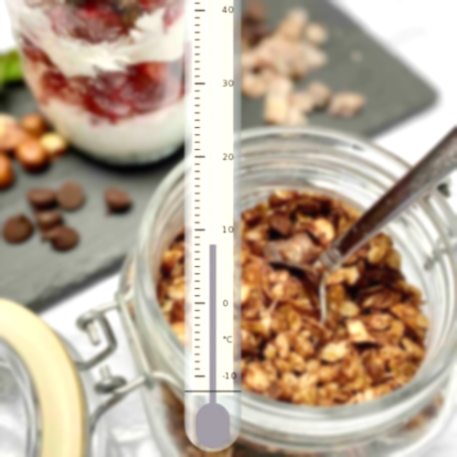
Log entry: 8 °C
